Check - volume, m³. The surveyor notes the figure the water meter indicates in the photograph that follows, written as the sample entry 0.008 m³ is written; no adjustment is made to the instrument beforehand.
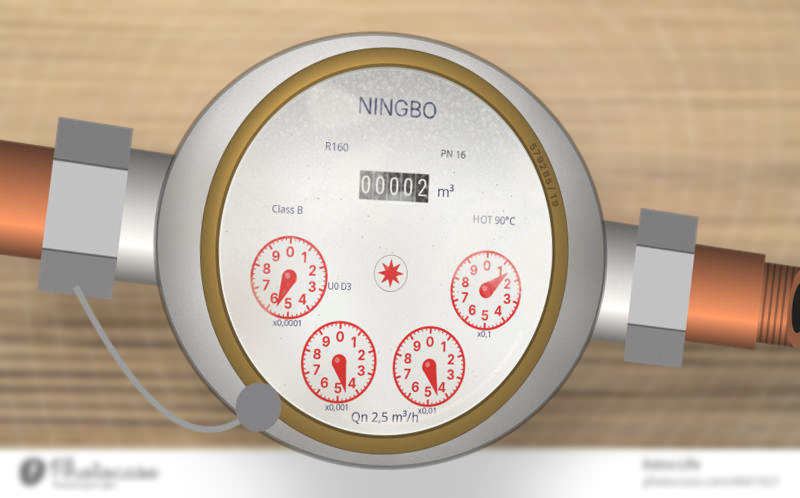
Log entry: 2.1445 m³
